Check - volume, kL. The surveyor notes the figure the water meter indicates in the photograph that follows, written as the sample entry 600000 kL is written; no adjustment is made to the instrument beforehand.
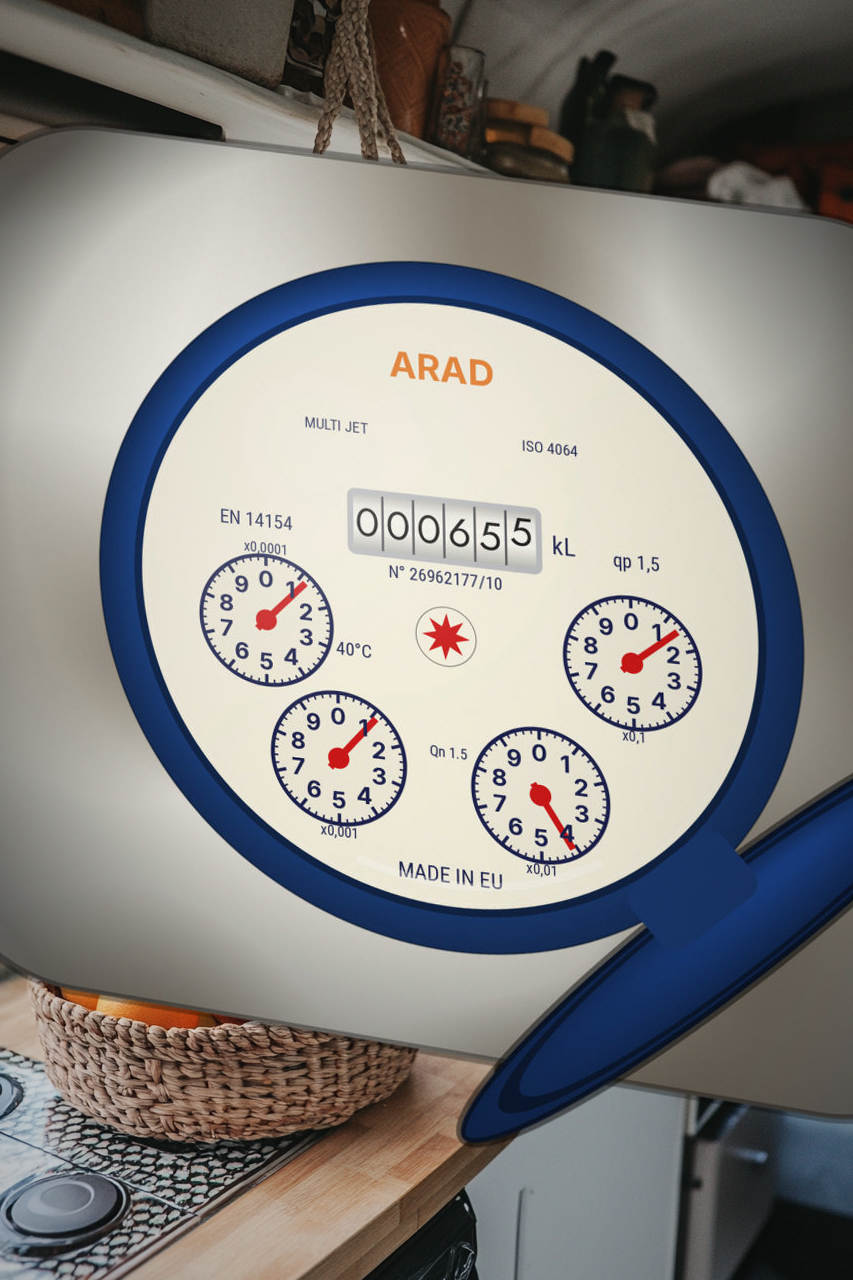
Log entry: 655.1411 kL
